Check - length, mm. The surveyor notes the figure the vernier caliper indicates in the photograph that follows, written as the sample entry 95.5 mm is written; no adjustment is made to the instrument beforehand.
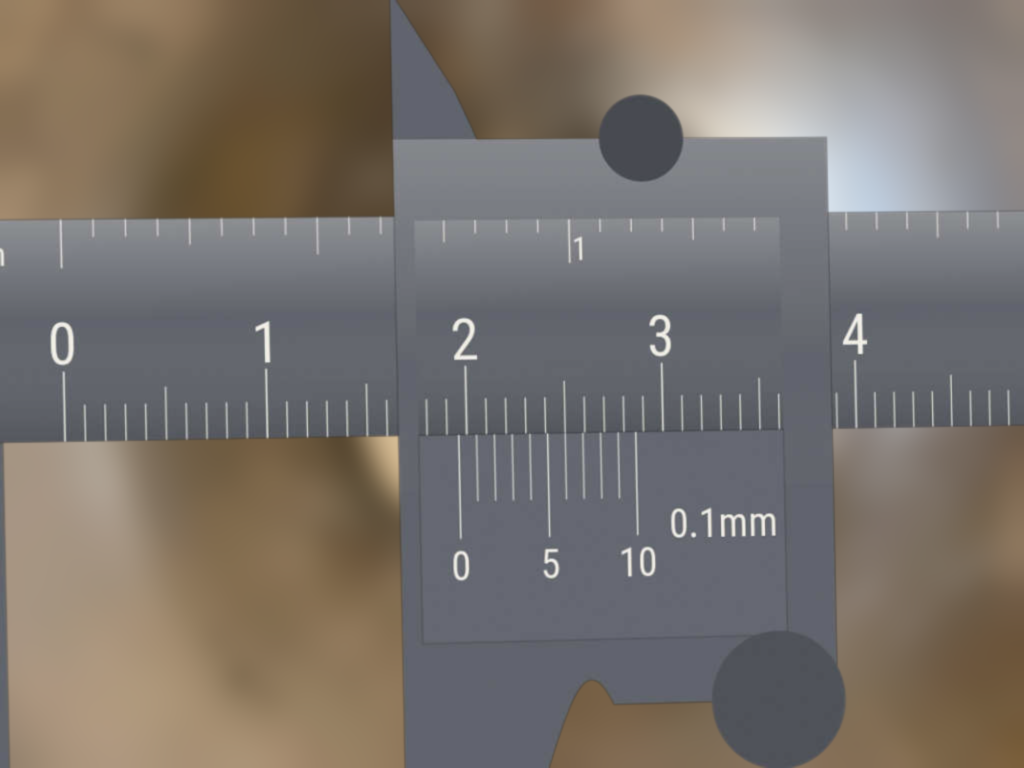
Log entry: 19.6 mm
